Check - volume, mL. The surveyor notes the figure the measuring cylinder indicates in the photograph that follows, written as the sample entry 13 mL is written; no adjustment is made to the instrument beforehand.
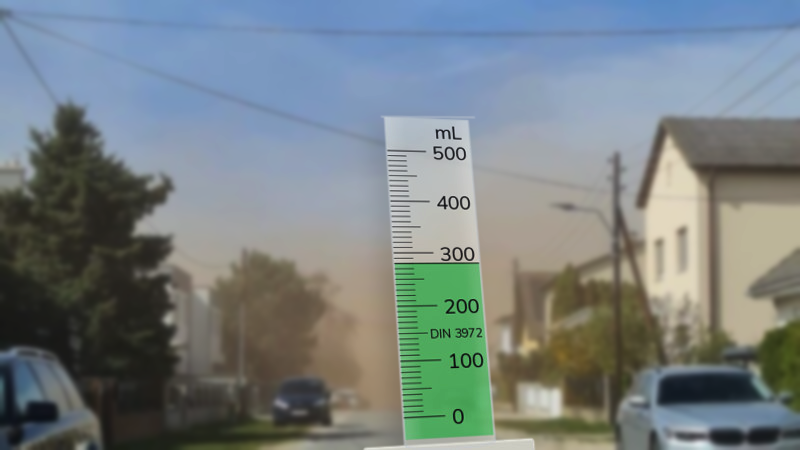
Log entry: 280 mL
